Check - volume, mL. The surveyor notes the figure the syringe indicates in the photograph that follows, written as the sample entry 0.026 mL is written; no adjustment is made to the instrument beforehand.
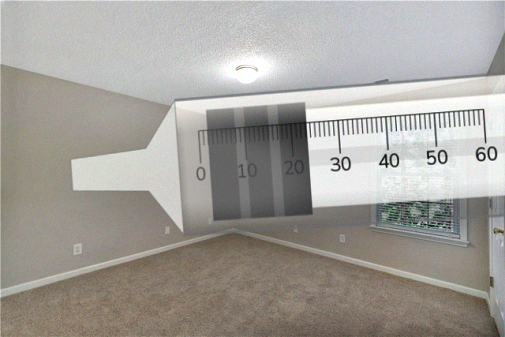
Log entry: 2 mL
